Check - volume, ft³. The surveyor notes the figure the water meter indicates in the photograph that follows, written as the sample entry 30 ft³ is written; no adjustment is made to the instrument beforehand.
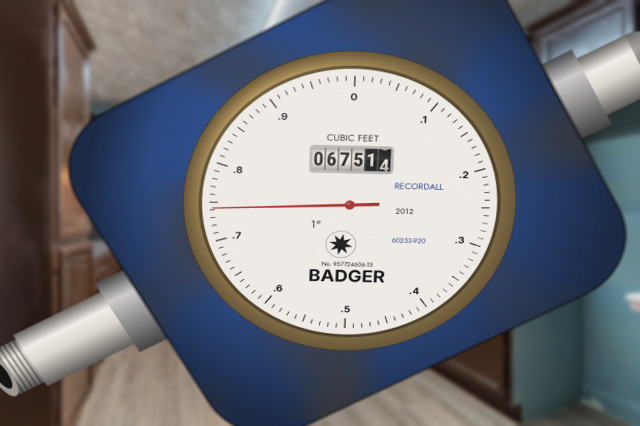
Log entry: 67513.74 ft³
